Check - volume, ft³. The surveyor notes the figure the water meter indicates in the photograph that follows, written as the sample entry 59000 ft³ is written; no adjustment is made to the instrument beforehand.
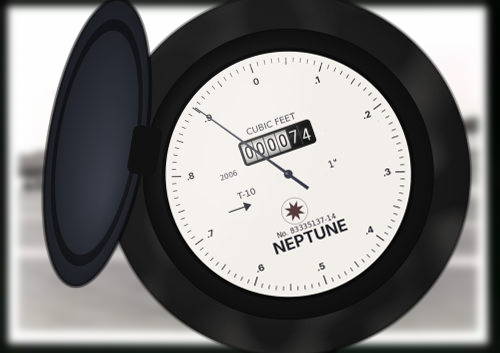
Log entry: 73.90 ft³
